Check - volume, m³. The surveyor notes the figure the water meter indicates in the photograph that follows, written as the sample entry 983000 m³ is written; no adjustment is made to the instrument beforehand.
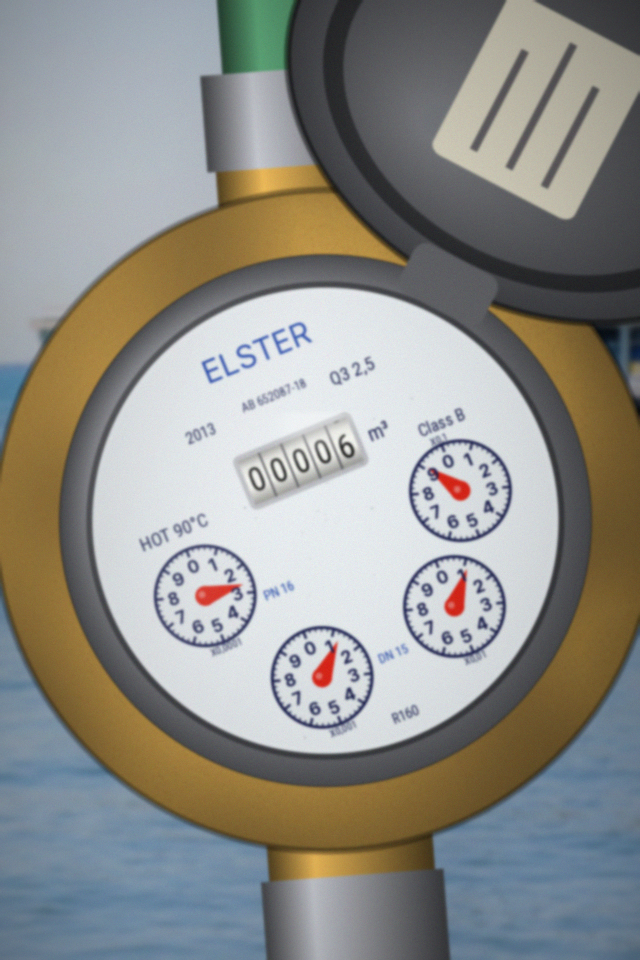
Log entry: 5.9112 m³
